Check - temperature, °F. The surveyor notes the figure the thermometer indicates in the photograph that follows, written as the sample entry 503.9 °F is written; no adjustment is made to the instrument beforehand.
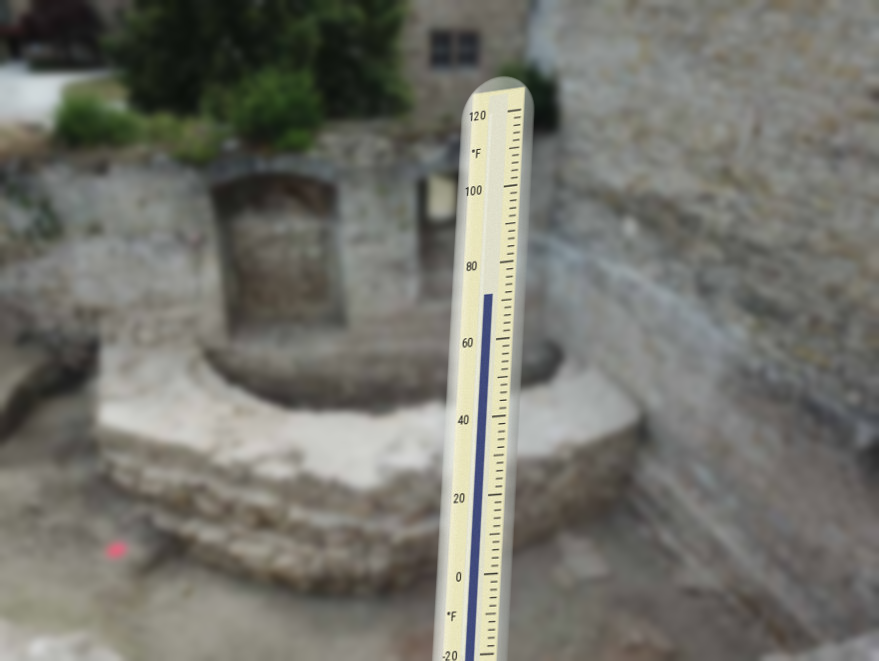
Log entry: 72 °F
